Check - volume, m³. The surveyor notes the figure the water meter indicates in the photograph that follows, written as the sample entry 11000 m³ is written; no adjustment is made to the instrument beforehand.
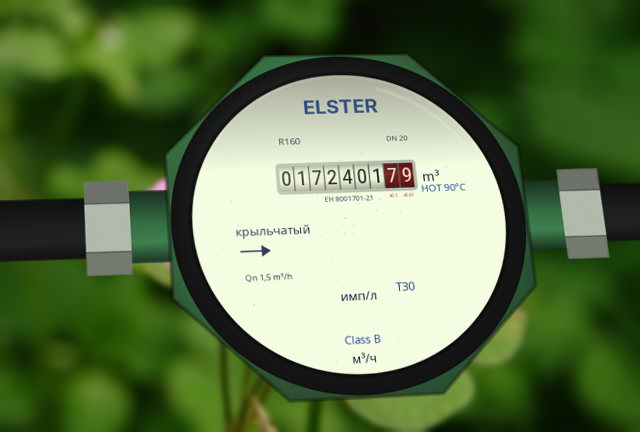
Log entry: 172401.79 m³
